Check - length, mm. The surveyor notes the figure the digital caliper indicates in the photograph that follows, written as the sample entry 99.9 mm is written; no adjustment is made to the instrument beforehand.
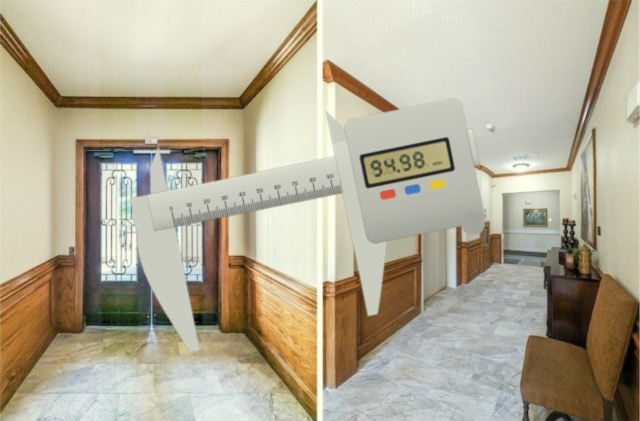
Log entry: 94.98 mm
